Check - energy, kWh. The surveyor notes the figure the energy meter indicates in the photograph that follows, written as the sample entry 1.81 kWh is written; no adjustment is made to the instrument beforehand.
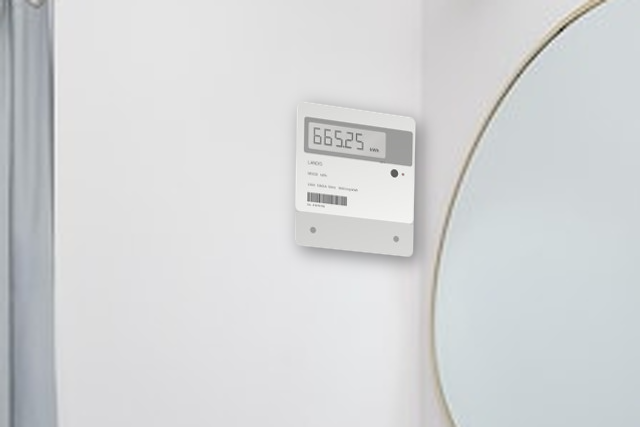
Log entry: 665.25 kWh
